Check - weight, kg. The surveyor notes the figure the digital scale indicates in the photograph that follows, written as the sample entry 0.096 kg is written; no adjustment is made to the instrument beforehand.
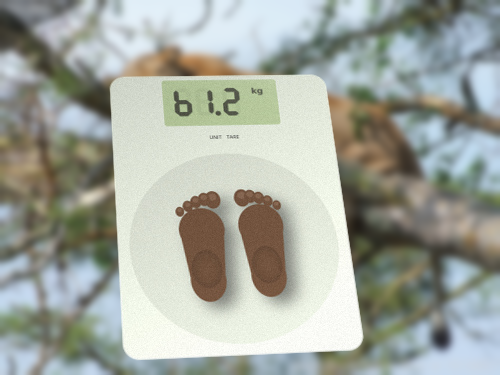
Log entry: 61.2 kg
